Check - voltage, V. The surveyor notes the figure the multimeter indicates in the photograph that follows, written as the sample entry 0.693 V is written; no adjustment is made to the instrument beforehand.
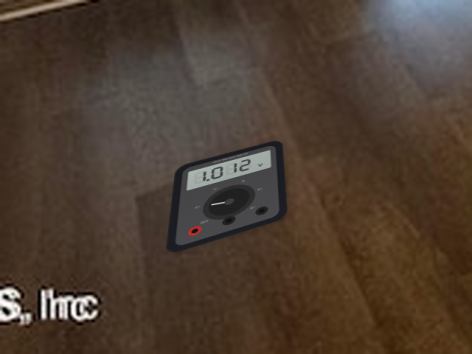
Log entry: 1.012 V
